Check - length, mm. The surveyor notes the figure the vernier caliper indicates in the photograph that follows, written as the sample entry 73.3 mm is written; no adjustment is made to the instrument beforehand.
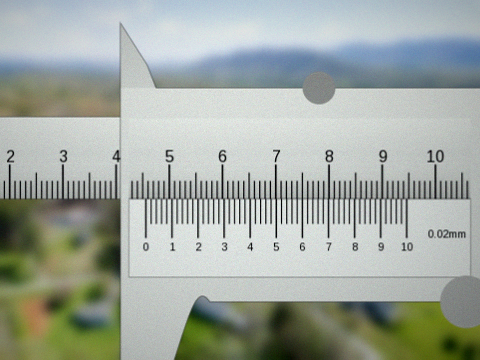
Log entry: 45.6 mm
